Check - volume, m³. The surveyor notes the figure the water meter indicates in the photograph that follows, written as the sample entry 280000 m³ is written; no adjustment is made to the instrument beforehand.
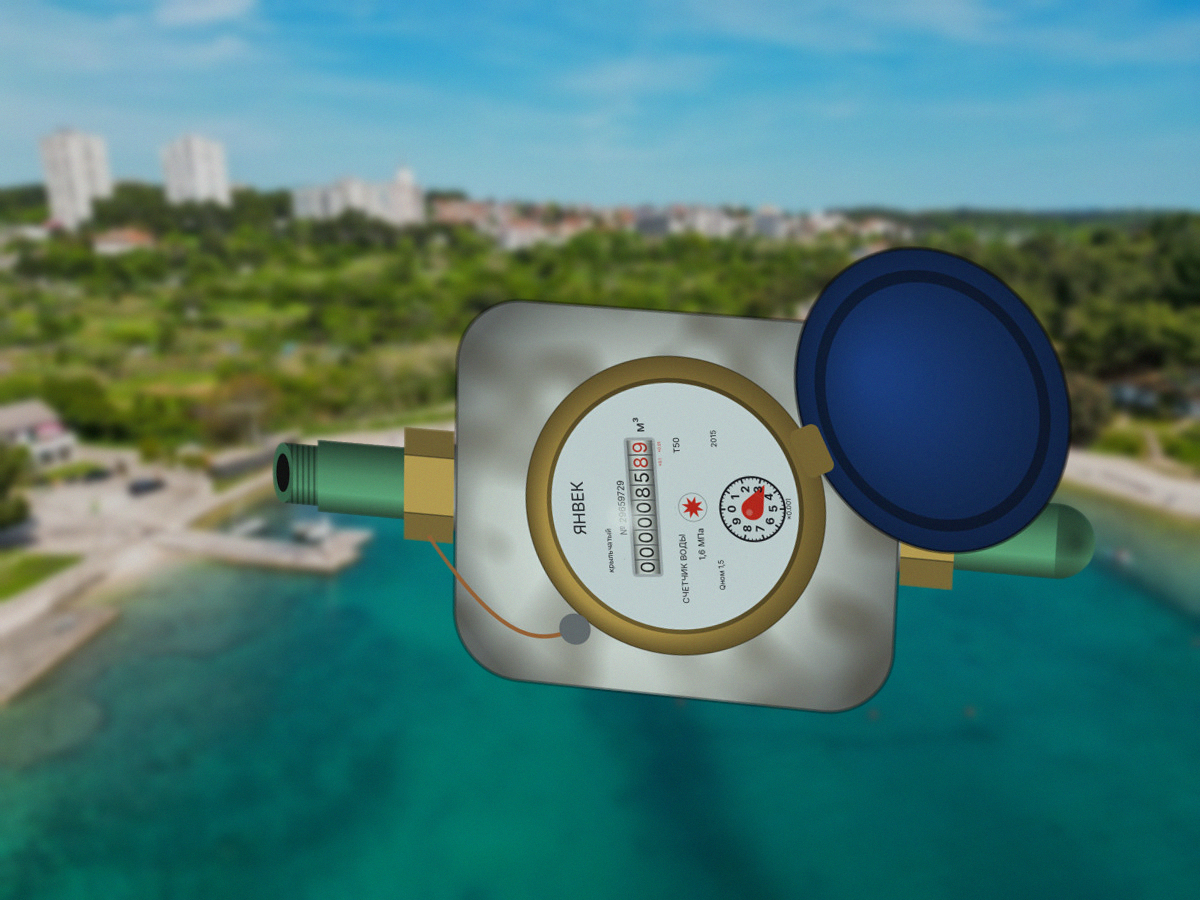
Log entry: 85.893 m³
